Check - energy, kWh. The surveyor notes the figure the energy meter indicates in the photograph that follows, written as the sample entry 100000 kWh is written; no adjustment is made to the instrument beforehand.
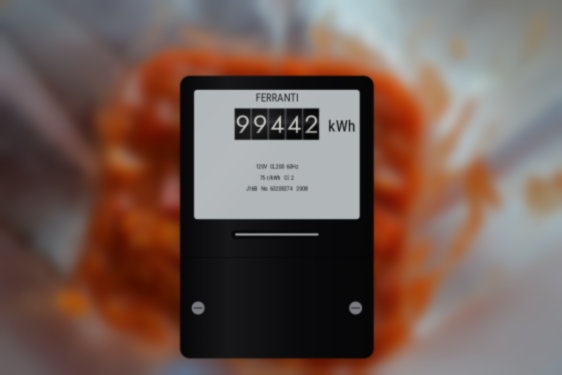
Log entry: 99442 kWh
